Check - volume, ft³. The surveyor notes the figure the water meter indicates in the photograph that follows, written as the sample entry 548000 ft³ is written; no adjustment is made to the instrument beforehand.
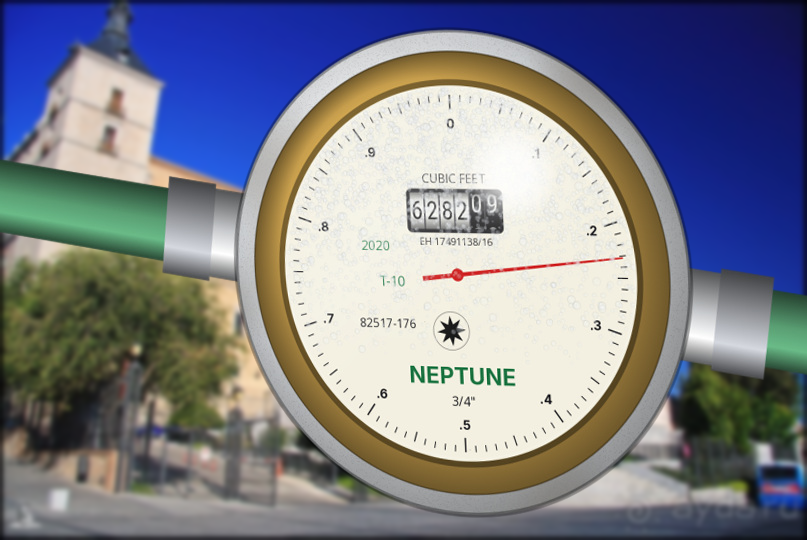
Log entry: 628209.23 ft³
